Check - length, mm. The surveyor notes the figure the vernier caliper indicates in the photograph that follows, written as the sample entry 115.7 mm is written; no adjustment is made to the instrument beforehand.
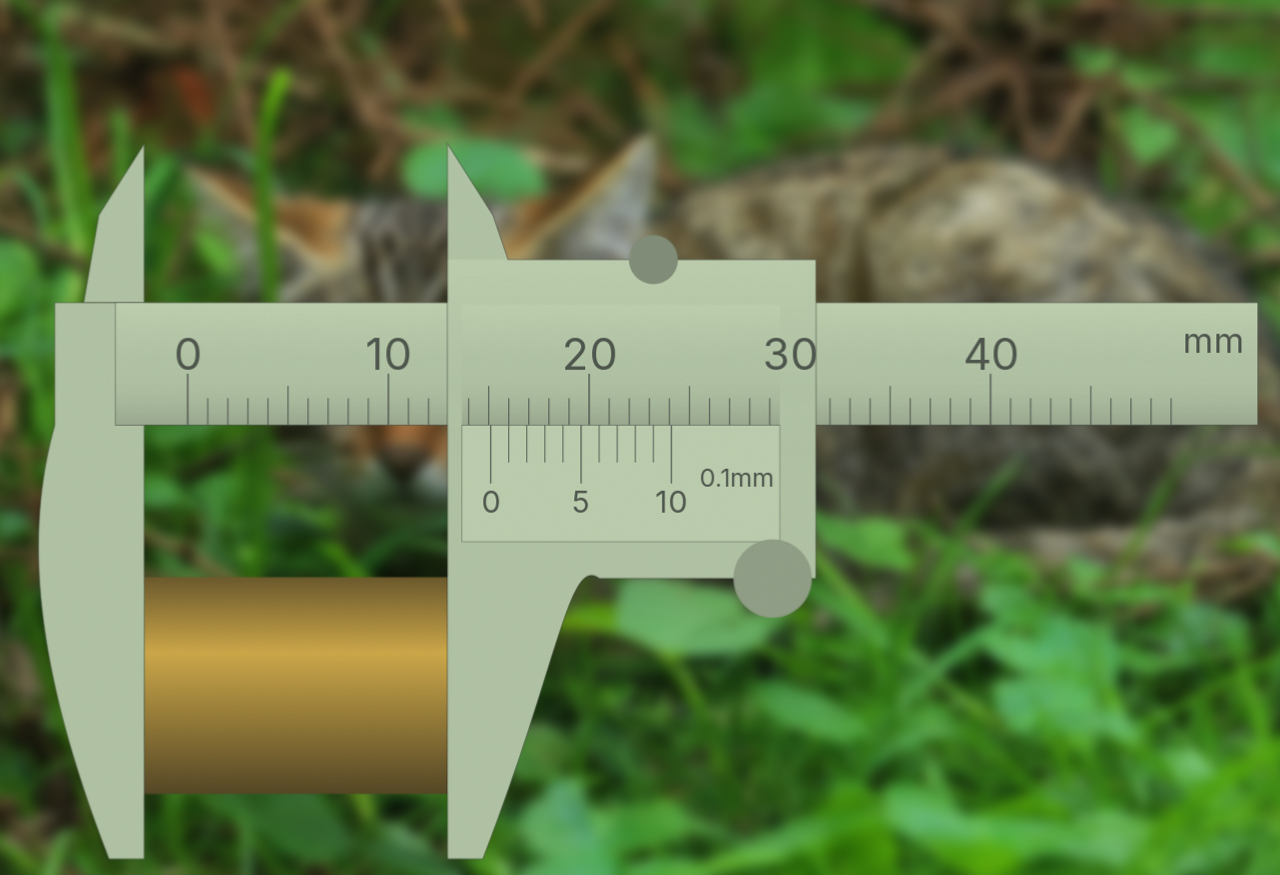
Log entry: 15.1 mm
